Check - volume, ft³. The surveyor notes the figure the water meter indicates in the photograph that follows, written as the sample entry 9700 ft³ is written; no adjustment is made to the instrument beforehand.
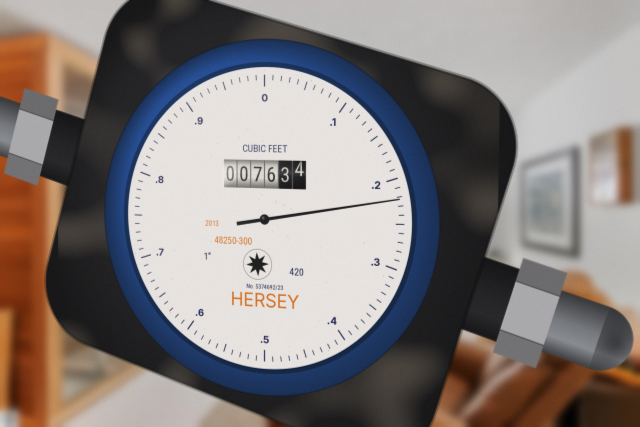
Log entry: 7634.22 ft³
